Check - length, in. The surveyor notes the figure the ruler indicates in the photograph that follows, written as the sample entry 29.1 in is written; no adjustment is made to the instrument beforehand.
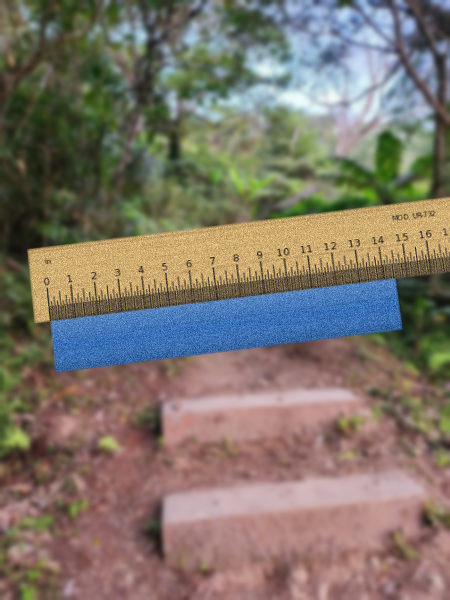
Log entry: 14.5 in
